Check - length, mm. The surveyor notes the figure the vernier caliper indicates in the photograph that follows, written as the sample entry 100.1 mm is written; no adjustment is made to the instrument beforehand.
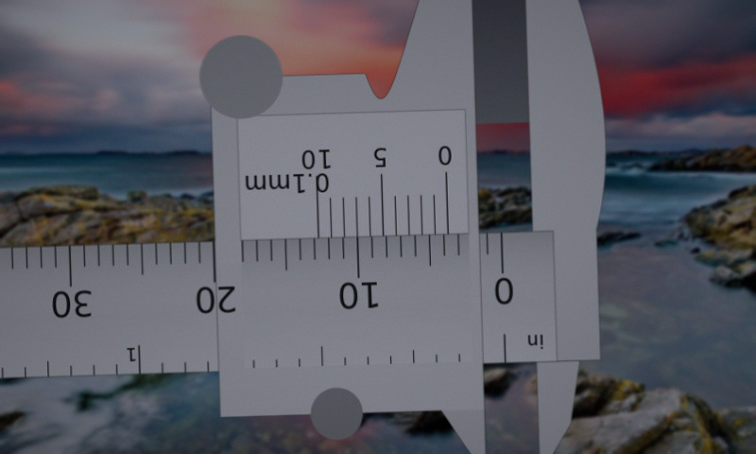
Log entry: 3.7 mm
